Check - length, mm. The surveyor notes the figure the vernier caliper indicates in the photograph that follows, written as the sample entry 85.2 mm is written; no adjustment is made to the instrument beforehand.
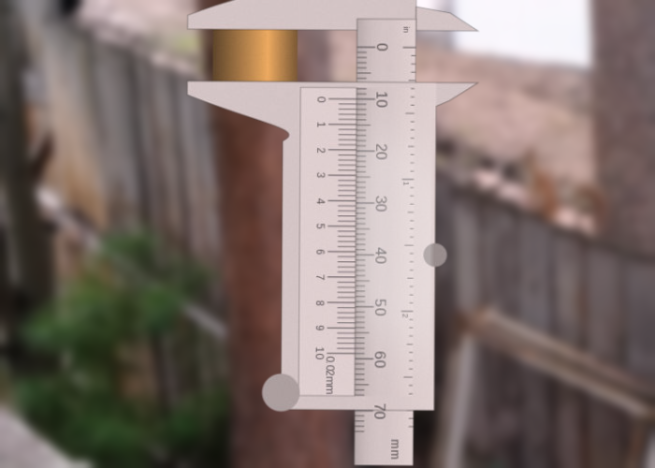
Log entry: 10.0 mm
